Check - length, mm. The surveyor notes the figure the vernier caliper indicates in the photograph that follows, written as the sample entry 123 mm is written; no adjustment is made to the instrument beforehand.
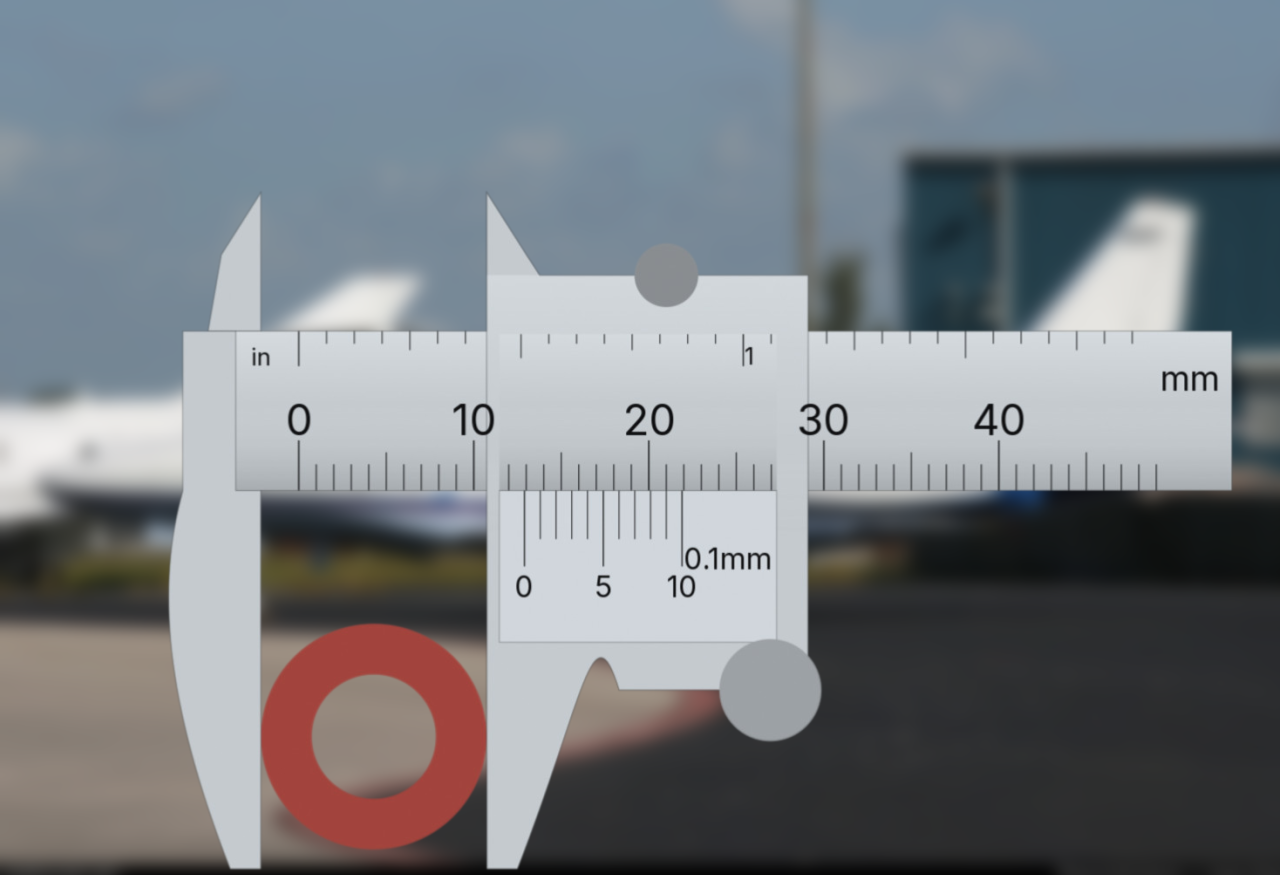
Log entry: 12.9 mm
